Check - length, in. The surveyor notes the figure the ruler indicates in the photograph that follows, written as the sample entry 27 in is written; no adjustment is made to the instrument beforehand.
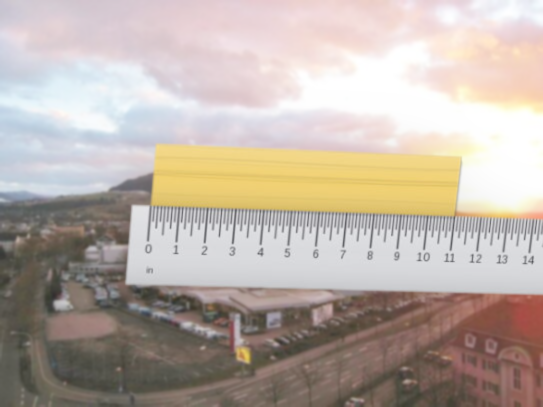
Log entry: 11 in
